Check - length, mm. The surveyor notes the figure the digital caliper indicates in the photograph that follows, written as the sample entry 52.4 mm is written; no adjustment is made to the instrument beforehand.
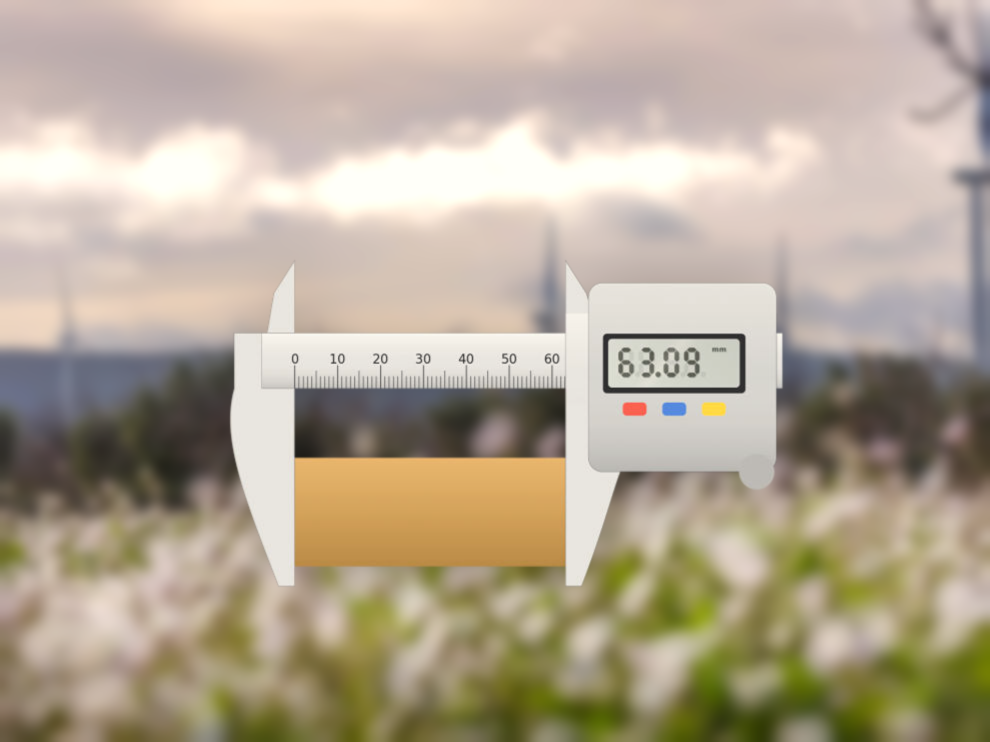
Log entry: 63.09 mm
